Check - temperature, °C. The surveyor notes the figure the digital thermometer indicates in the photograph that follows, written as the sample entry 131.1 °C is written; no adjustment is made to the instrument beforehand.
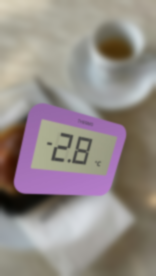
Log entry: -2.8 °C
